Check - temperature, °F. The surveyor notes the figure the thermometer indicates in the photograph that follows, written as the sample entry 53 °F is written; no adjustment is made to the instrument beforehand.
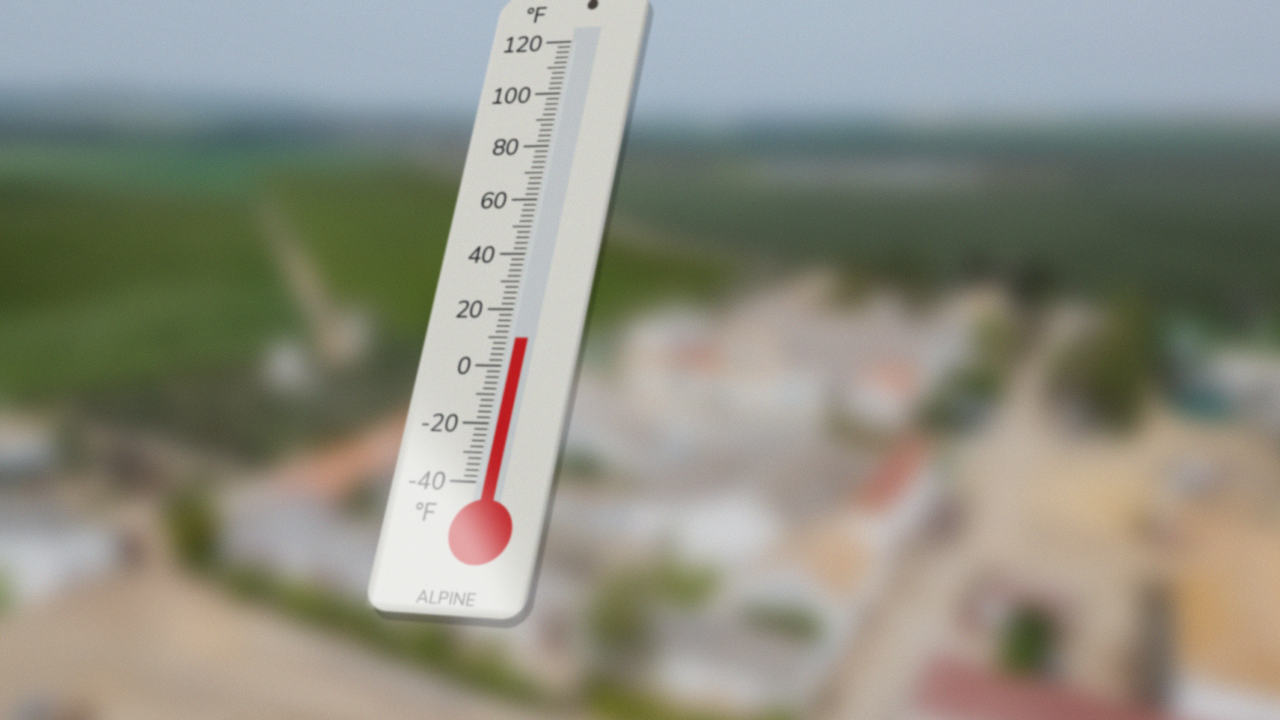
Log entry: 10 °F
